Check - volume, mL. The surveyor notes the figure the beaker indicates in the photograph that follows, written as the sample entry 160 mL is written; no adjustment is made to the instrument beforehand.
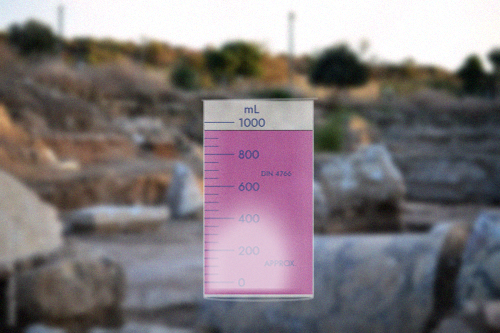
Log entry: 950 mL
